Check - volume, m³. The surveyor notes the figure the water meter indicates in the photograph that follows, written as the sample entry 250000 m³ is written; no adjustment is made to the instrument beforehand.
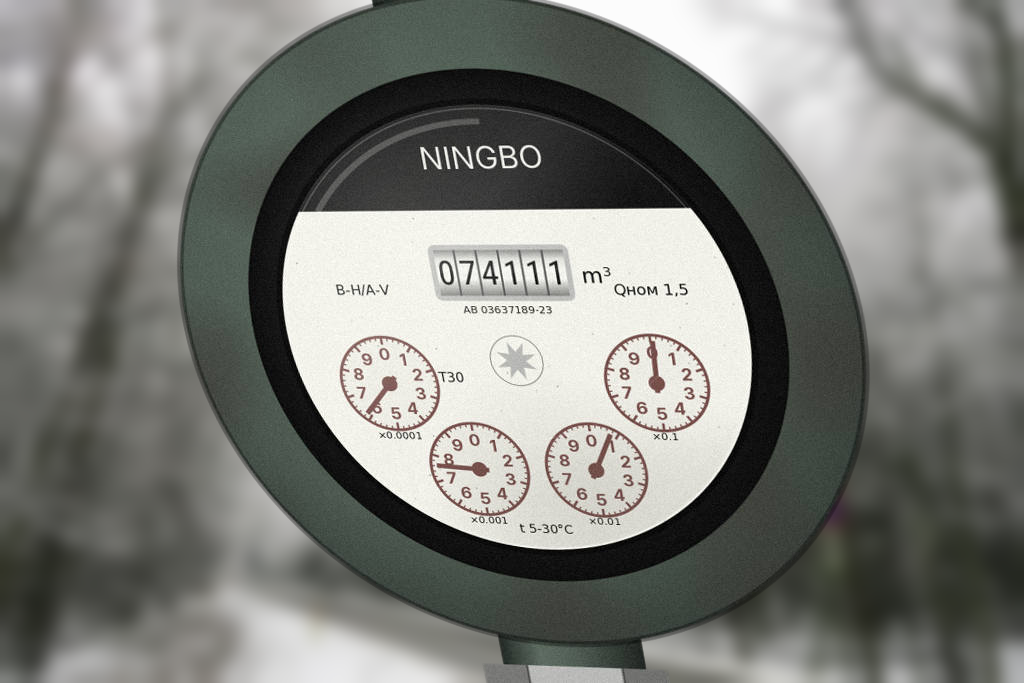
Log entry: 74111.0076 m³
